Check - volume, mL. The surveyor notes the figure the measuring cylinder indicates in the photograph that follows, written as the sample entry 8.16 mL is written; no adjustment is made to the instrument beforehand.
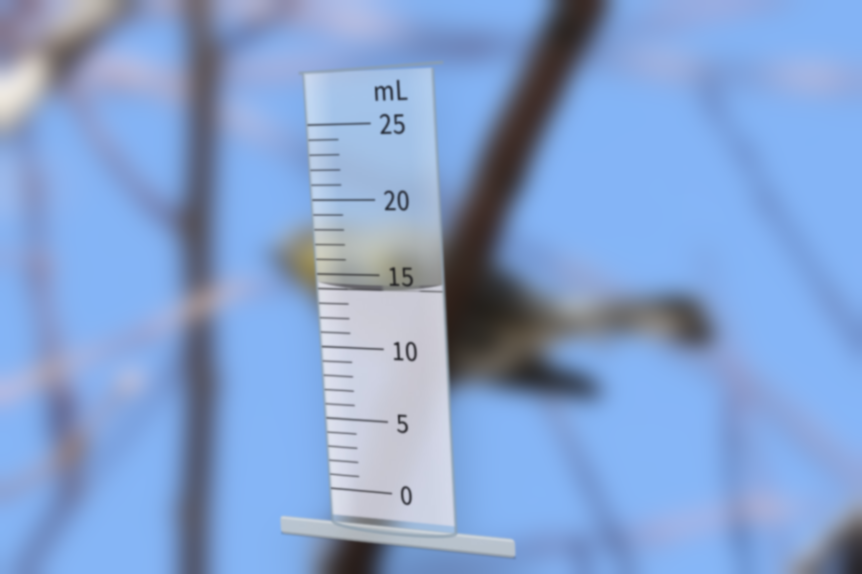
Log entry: 14 mL
